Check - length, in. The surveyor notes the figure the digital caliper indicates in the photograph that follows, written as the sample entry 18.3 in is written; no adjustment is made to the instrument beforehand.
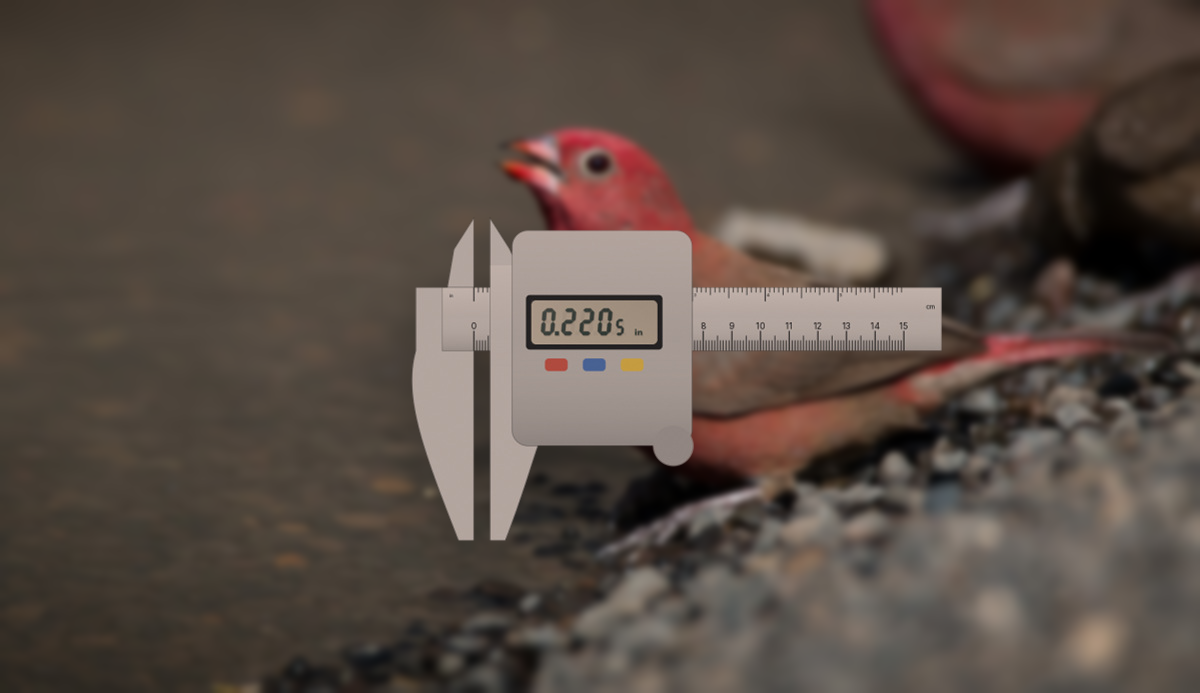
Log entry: 0.2205 in
